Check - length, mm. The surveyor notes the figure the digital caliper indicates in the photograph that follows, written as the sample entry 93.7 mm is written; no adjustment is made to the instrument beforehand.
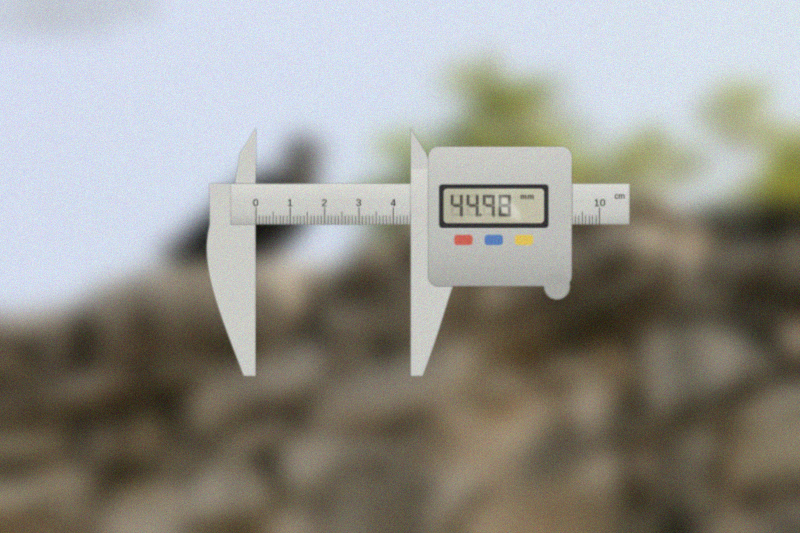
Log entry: 44.98 mm
